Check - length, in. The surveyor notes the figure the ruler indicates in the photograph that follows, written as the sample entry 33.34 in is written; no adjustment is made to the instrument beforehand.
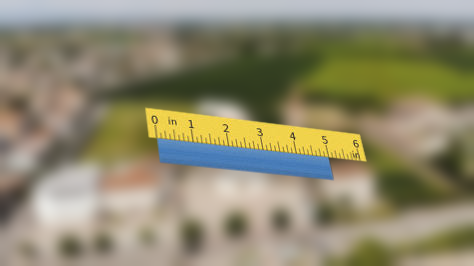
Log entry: 5 in
